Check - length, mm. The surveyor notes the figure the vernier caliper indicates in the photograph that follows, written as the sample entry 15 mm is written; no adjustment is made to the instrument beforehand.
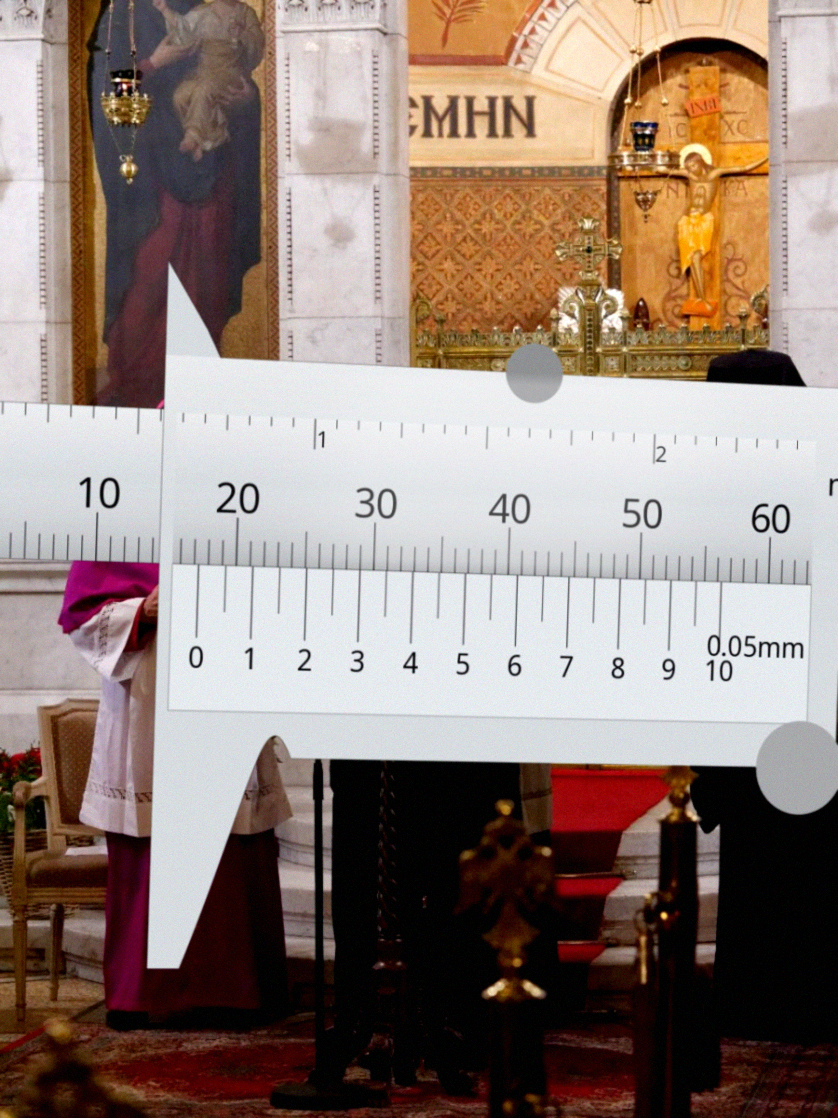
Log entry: 17.3 mm
